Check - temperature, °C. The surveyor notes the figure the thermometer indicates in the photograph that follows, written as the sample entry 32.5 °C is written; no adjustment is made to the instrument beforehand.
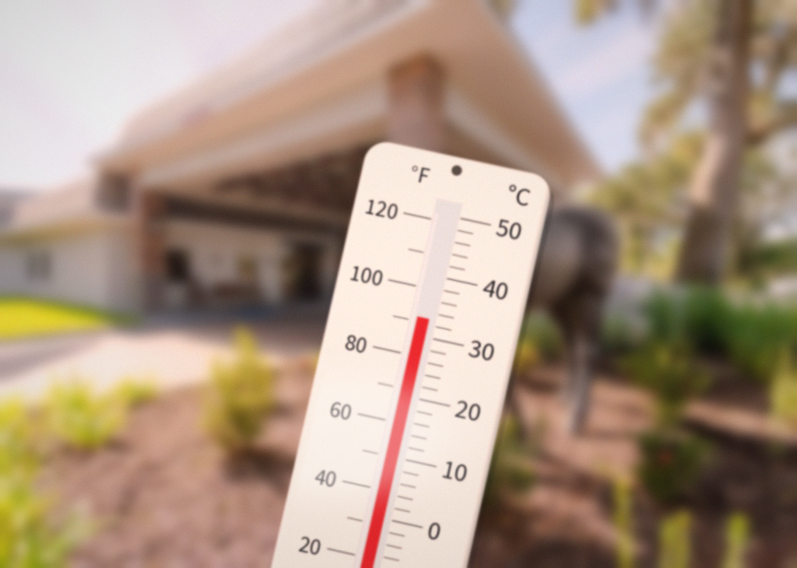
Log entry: 33 °C
